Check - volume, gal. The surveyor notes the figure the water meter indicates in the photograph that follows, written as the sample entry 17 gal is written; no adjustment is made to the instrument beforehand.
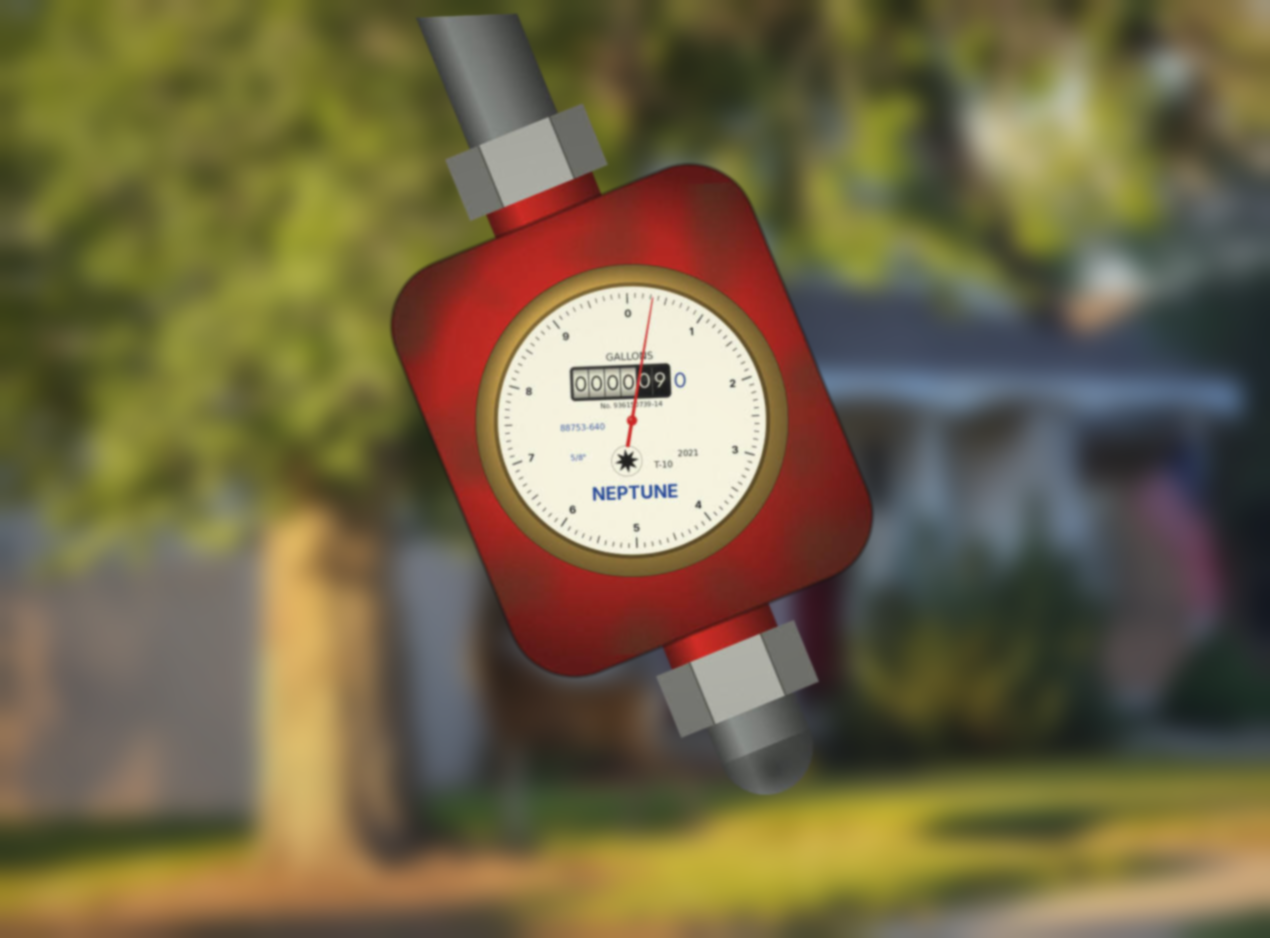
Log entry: 90.3 gal
